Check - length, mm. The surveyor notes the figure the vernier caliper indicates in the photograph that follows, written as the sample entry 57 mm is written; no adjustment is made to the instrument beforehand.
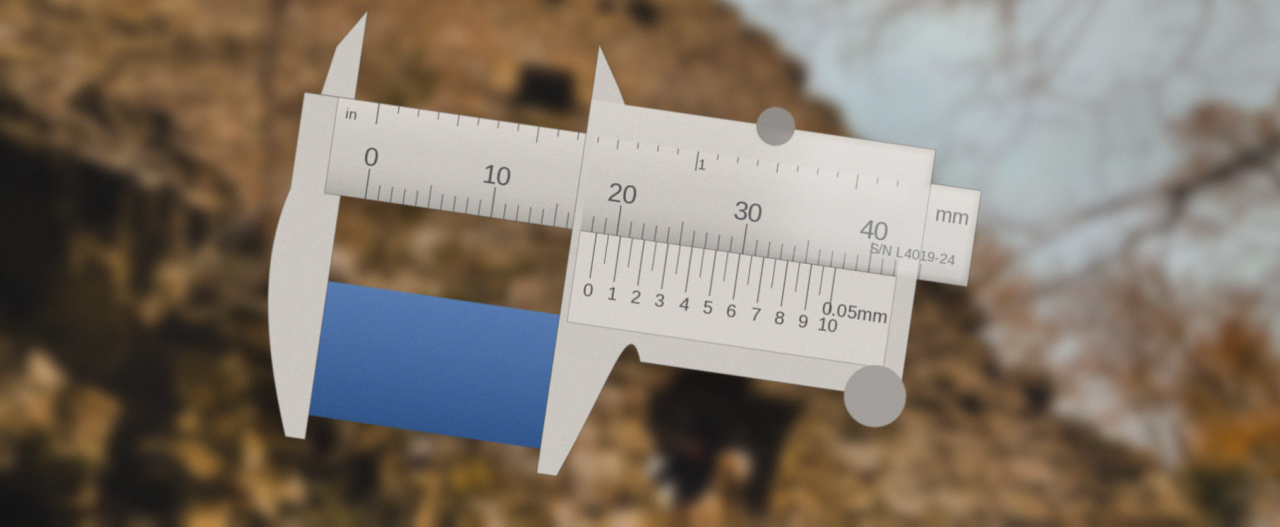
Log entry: 18.4 mm
